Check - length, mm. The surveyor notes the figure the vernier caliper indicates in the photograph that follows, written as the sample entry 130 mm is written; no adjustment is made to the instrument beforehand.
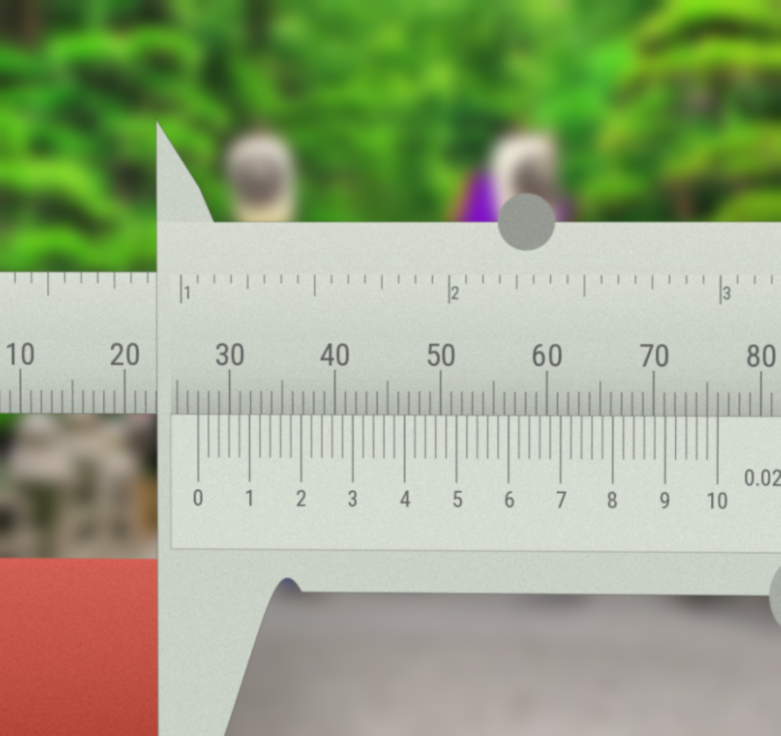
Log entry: 27.0 mm
